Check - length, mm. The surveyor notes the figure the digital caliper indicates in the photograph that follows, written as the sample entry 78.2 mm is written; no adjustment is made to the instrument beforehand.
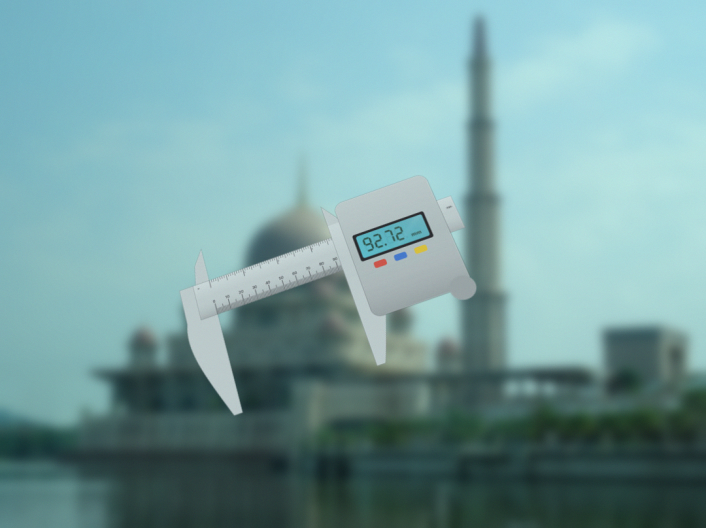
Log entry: 92.72 mm
